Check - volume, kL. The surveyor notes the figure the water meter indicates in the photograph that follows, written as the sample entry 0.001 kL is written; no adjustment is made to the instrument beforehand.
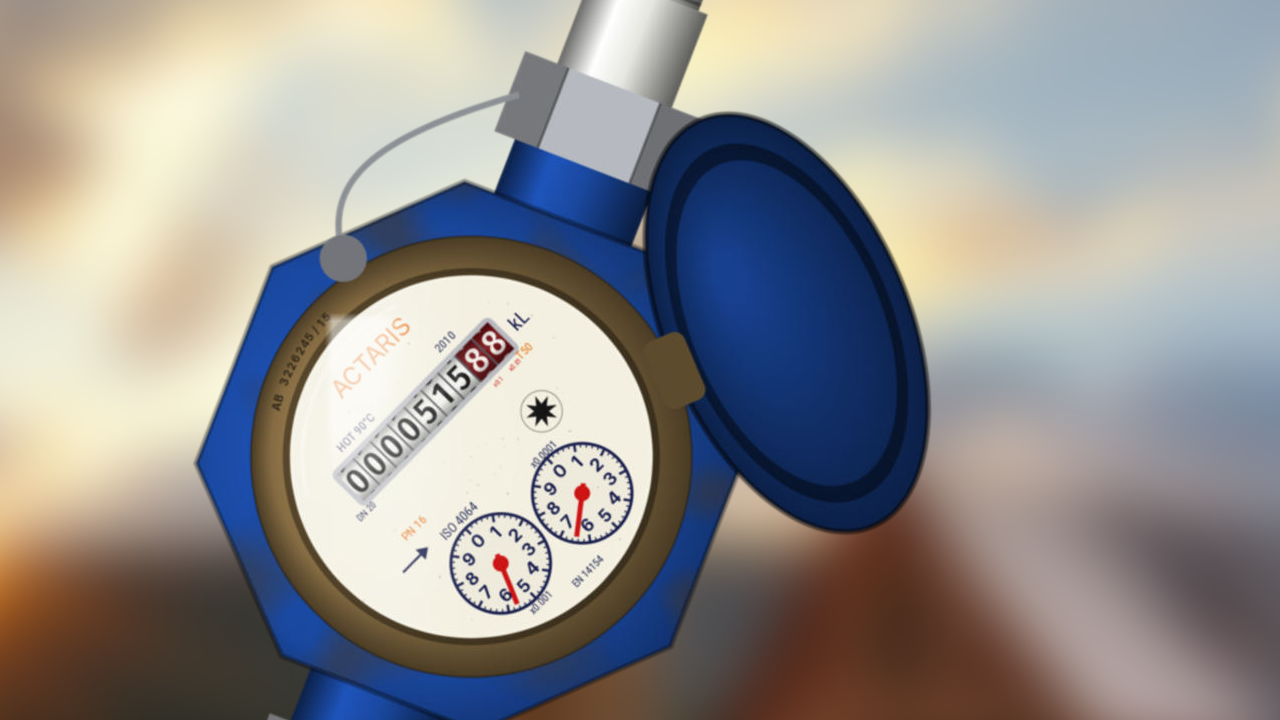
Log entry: 515.8856 kL
